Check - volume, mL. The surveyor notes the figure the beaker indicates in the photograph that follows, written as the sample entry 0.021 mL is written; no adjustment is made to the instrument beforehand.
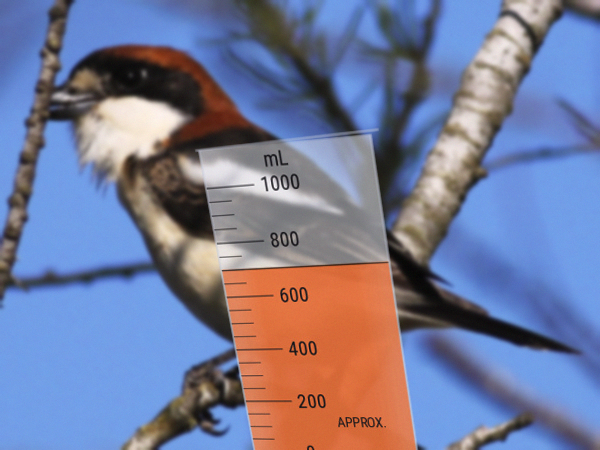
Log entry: 700 mL
